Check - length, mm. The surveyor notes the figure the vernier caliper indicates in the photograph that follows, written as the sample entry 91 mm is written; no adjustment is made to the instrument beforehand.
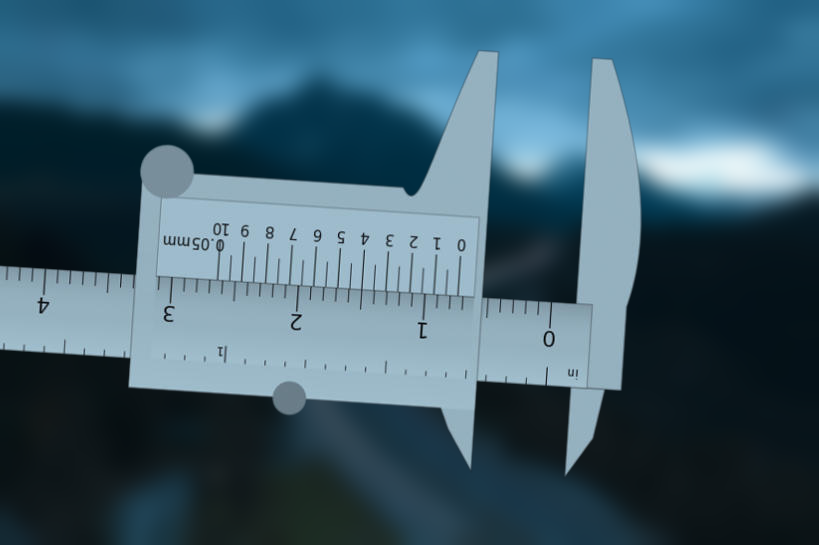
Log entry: 7.4 mm
